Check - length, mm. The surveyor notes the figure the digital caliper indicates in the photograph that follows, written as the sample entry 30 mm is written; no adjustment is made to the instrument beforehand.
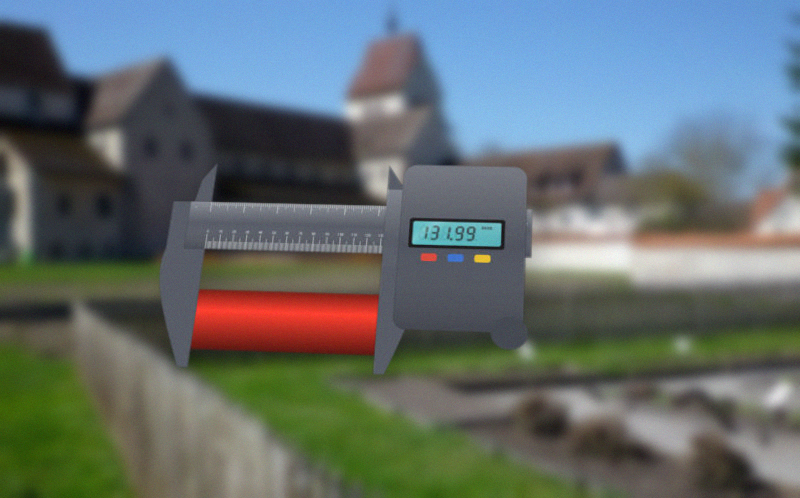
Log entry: 131.99 mm
